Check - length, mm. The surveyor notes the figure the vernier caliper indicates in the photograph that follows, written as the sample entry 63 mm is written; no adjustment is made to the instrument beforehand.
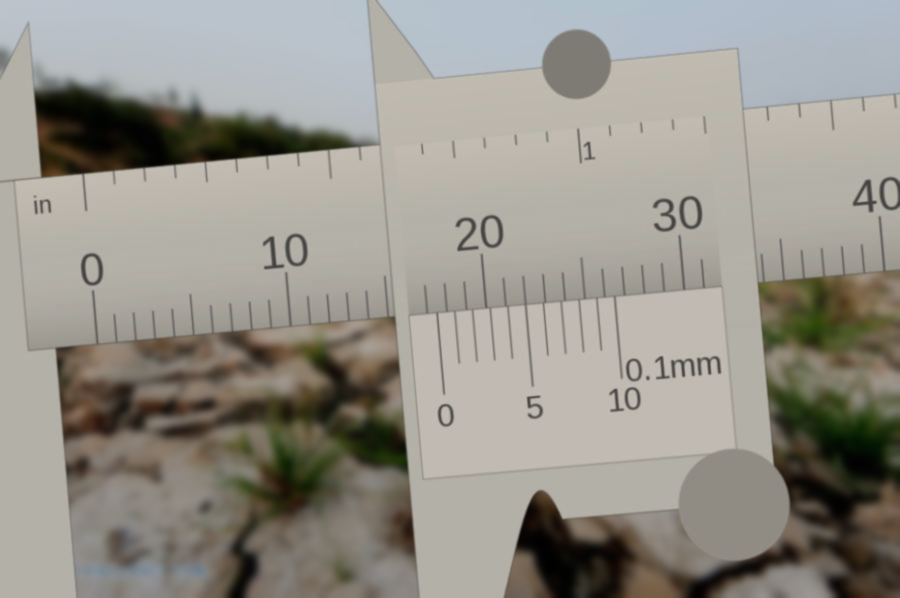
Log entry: 17.5 mm
